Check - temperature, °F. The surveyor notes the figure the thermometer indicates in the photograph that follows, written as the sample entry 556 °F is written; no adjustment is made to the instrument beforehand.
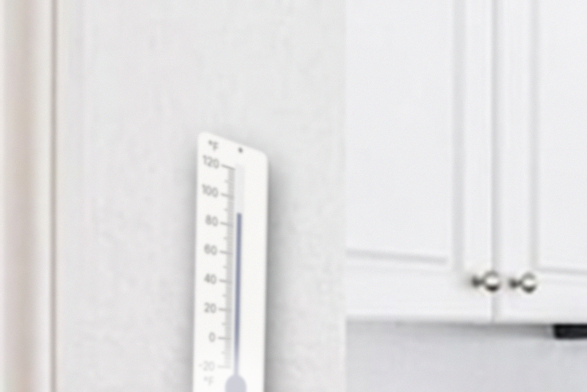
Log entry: 90 °F
